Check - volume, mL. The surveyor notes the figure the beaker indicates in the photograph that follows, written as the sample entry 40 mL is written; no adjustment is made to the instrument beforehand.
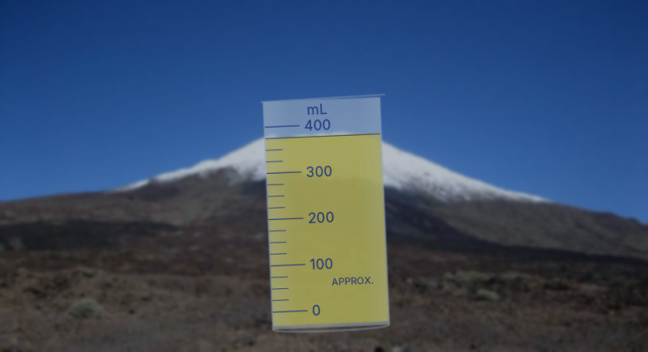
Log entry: 375 mL
